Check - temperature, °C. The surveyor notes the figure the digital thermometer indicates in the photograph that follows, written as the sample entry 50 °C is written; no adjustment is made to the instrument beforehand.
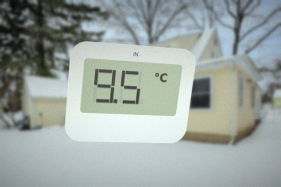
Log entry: 9.5 °C
